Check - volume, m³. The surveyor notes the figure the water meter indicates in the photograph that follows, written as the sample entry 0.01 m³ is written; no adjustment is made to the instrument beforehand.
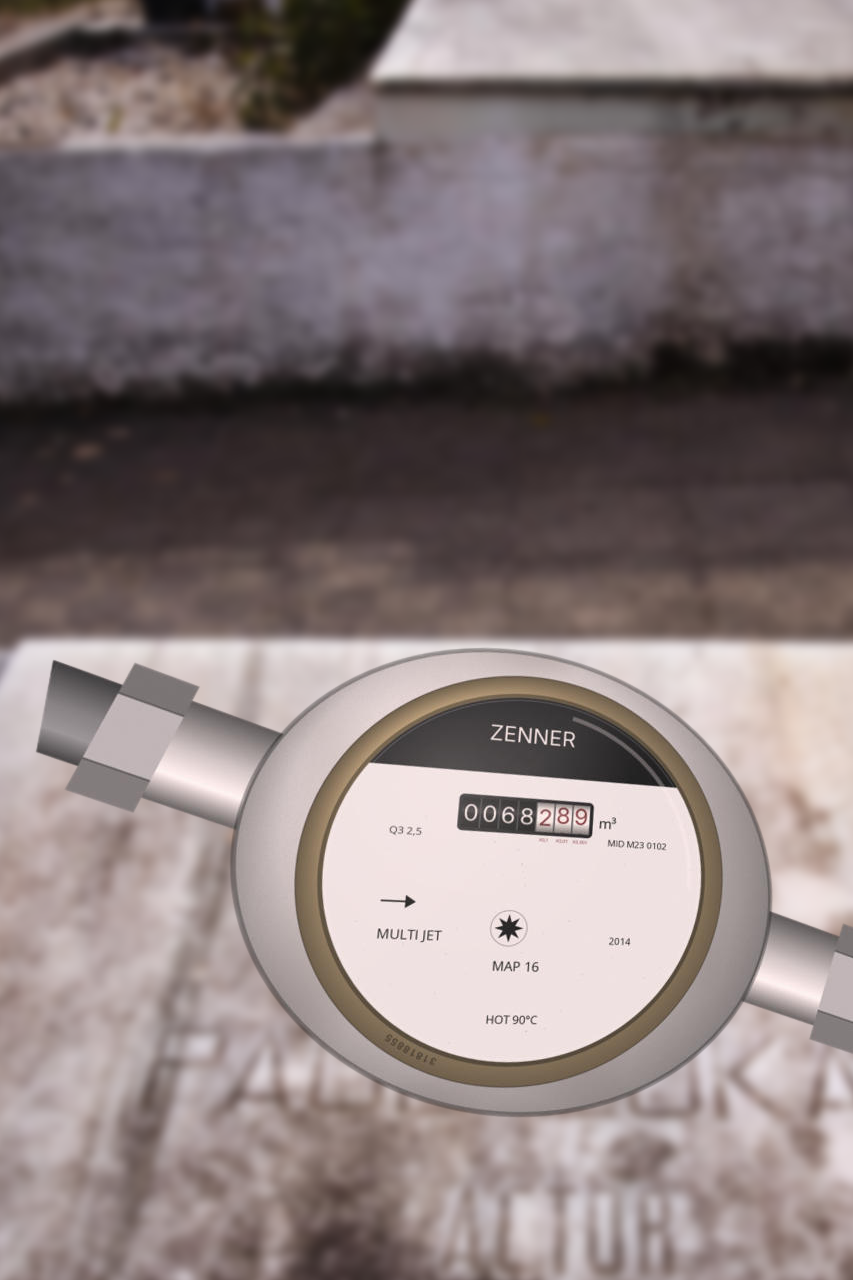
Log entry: 68.289 m³
